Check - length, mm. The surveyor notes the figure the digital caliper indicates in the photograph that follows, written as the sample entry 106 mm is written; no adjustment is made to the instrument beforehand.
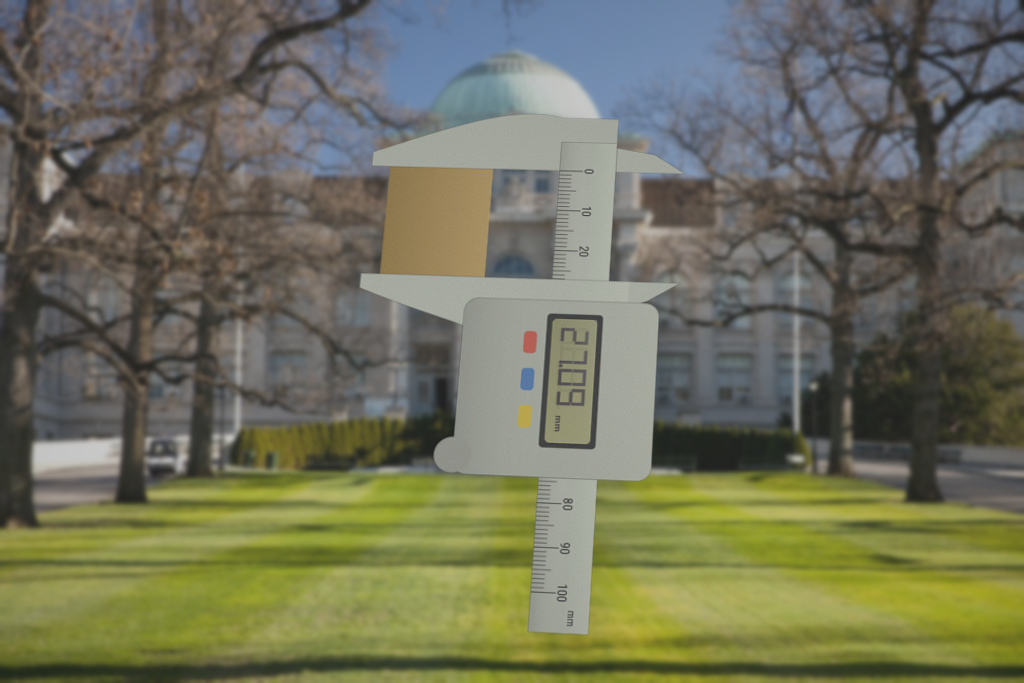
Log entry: 27.09 mm
